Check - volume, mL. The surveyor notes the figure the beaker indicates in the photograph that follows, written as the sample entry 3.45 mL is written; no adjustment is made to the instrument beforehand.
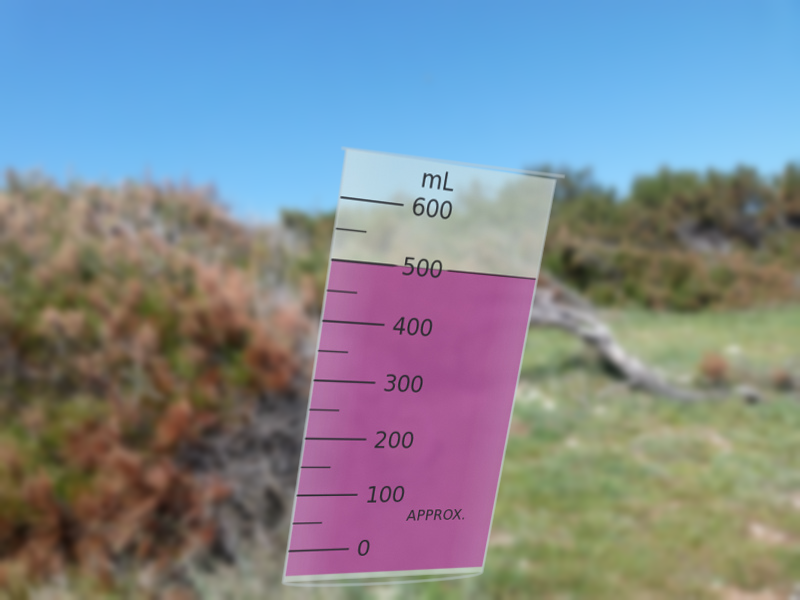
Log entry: 500 mL
